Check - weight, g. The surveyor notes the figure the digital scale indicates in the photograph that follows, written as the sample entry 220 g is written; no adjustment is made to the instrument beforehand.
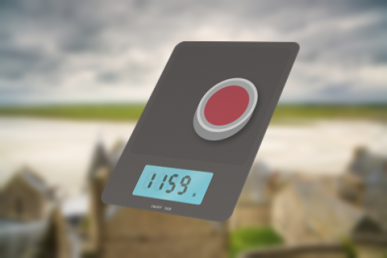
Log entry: 1159 g
